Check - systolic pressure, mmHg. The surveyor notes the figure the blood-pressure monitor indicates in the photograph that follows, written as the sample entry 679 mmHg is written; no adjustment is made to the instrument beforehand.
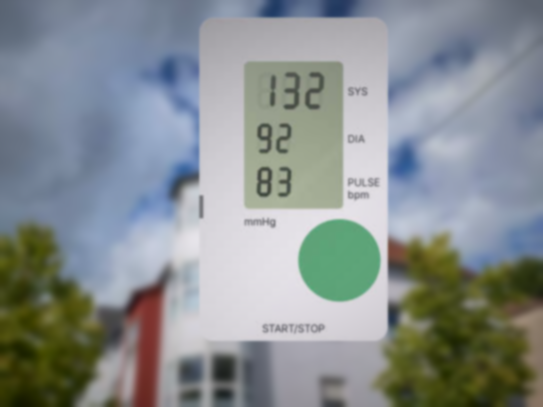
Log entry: 132 mmHg
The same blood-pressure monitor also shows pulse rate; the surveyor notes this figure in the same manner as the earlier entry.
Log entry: 83 bpm
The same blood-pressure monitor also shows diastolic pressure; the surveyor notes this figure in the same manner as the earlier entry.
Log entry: 92 mmHg
